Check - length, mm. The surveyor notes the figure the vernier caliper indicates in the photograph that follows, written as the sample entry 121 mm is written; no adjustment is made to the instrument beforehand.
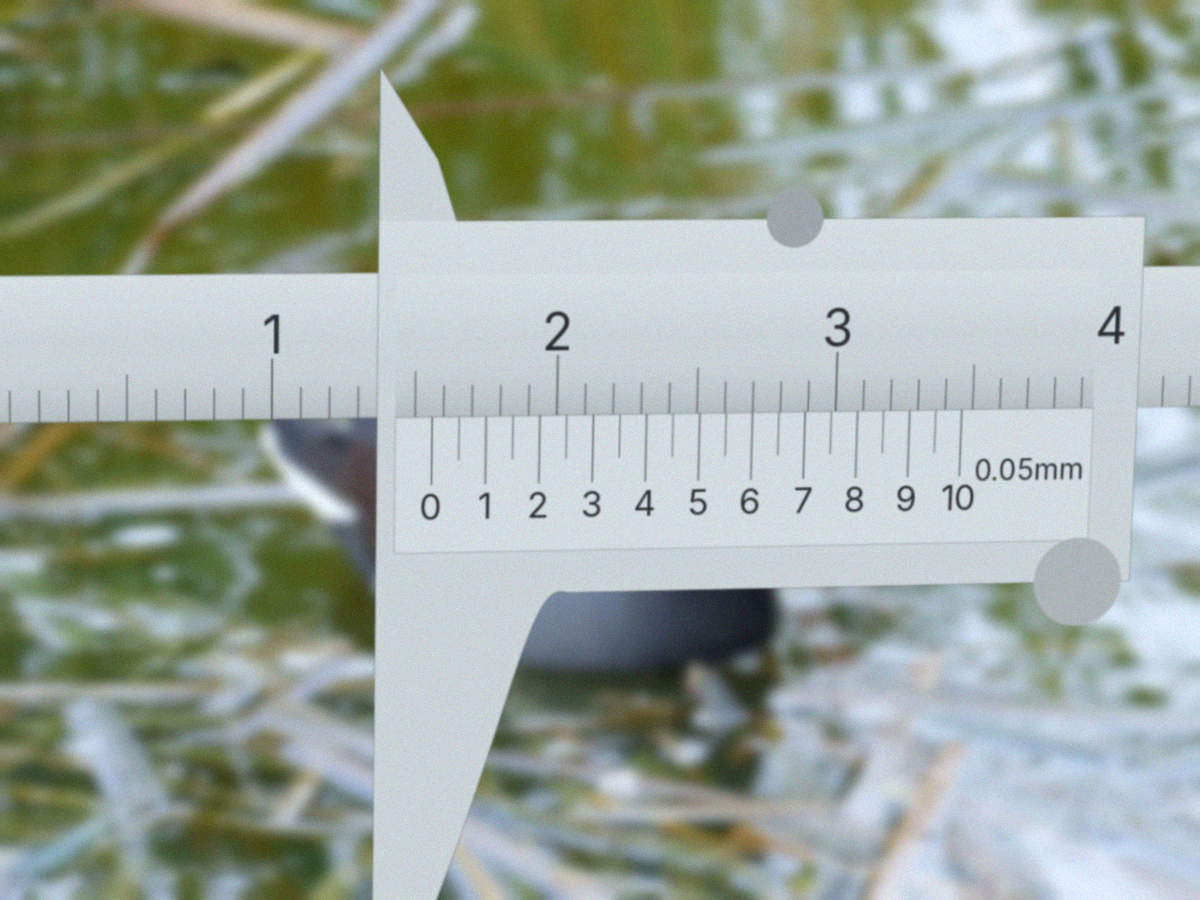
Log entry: 15.6 mm
